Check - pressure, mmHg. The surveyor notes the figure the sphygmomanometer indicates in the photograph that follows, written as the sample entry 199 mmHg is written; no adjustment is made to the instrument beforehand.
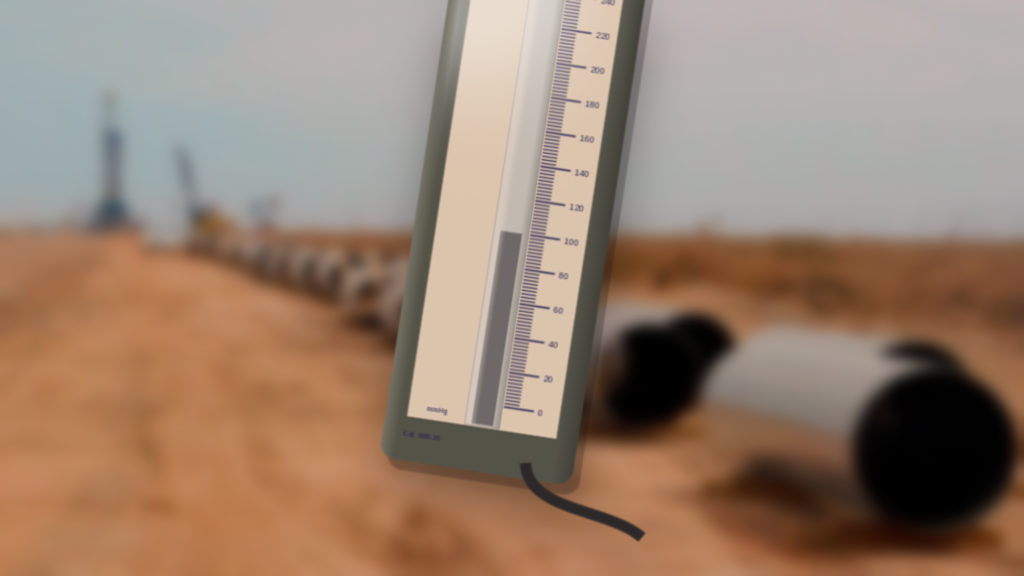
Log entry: 100 mmHg
